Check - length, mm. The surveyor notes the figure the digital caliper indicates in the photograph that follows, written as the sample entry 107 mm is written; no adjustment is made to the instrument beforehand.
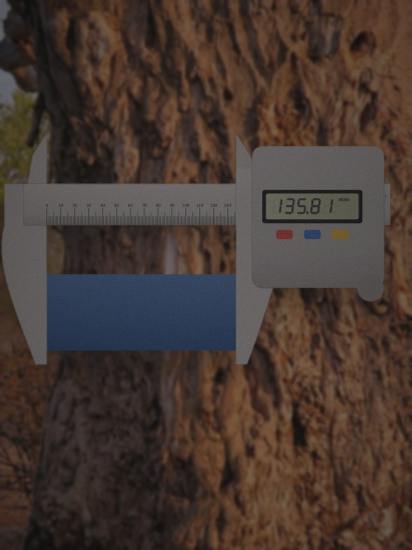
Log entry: 135.81 mm
